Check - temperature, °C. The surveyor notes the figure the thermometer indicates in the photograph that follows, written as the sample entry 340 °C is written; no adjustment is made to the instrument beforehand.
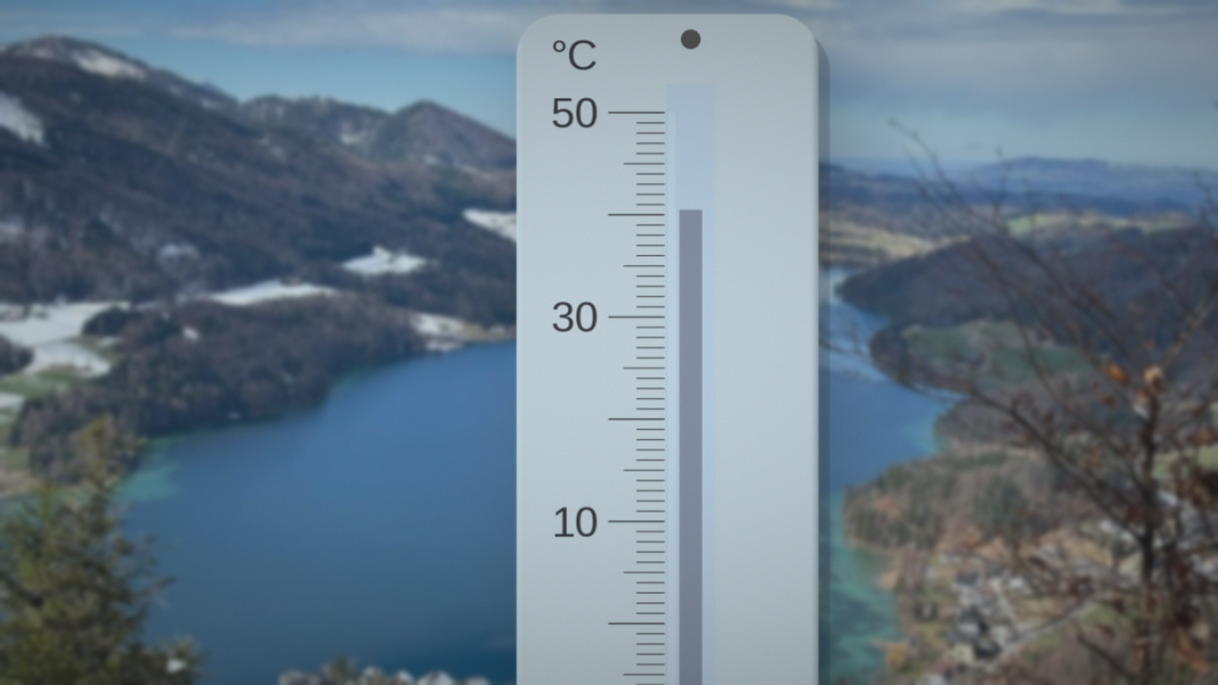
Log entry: 40.5 °C
